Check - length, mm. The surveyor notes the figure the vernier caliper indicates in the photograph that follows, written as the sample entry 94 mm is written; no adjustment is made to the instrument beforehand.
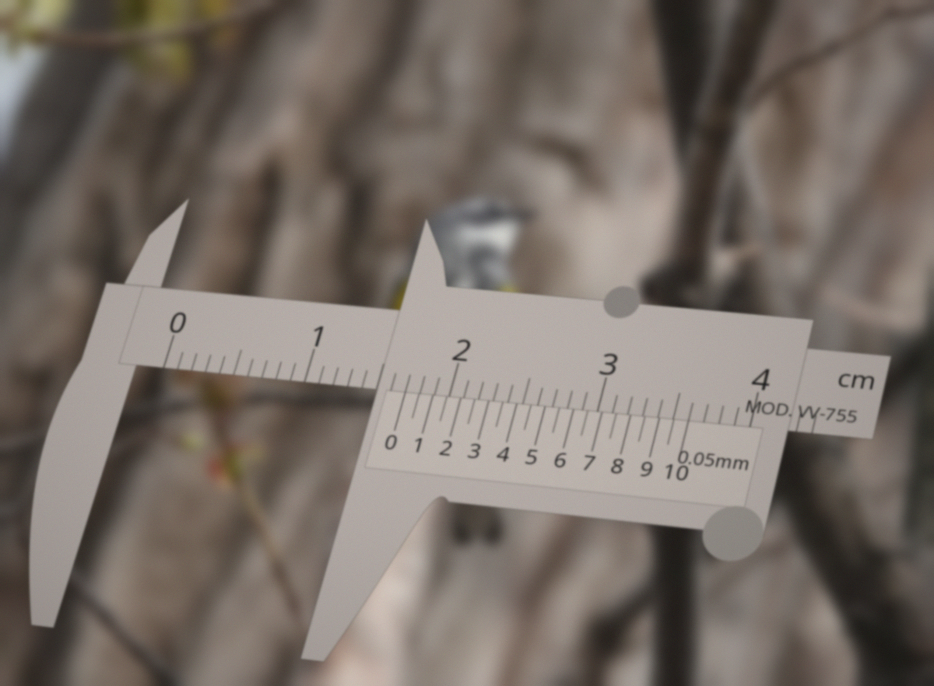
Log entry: 17.0 mm
